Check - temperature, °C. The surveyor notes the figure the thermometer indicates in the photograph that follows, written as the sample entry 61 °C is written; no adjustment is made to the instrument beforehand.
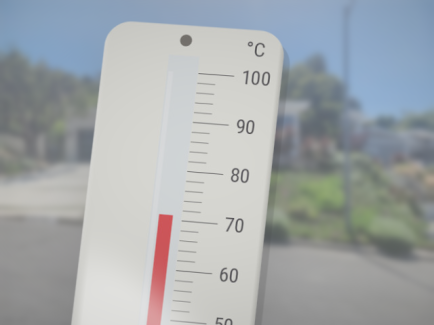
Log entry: 71 °C
